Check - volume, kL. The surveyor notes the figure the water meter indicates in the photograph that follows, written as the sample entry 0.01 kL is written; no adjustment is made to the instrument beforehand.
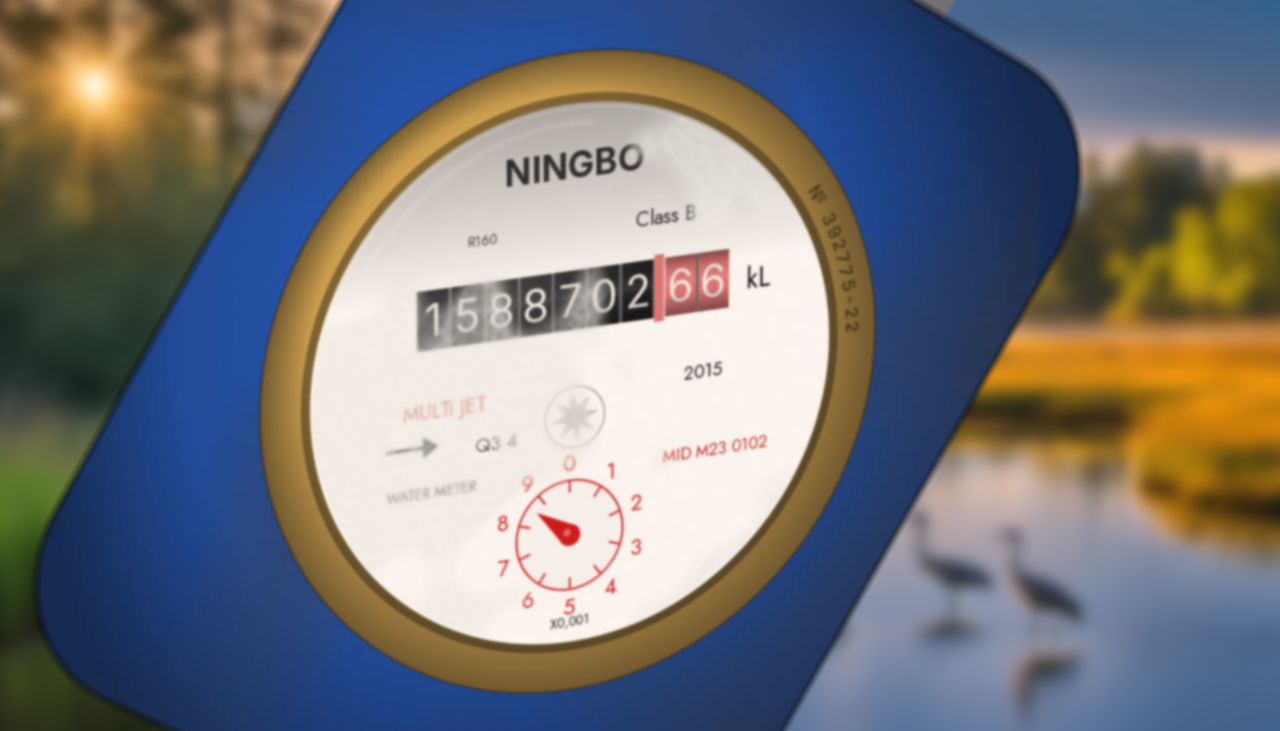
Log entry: 1588702.668 kL
